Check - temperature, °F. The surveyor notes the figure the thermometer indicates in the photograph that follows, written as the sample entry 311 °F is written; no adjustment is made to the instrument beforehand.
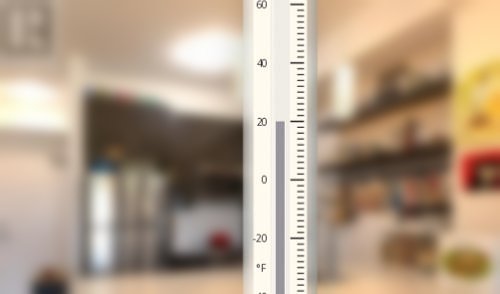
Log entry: 20 °F
